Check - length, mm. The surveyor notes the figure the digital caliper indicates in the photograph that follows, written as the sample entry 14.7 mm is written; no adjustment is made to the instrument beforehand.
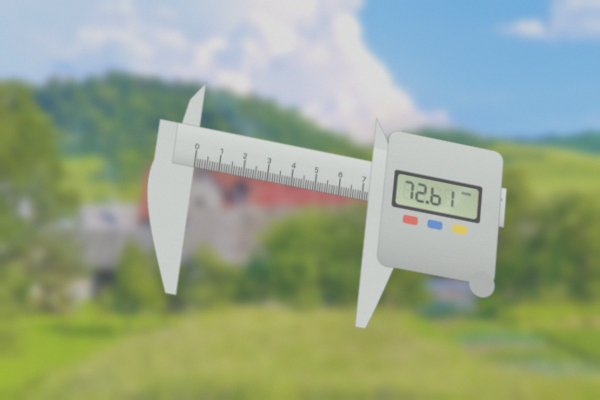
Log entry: 72.61 mm
